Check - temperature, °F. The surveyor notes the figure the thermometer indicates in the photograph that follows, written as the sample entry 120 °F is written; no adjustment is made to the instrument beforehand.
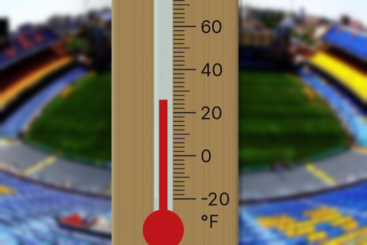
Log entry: 26 °F
